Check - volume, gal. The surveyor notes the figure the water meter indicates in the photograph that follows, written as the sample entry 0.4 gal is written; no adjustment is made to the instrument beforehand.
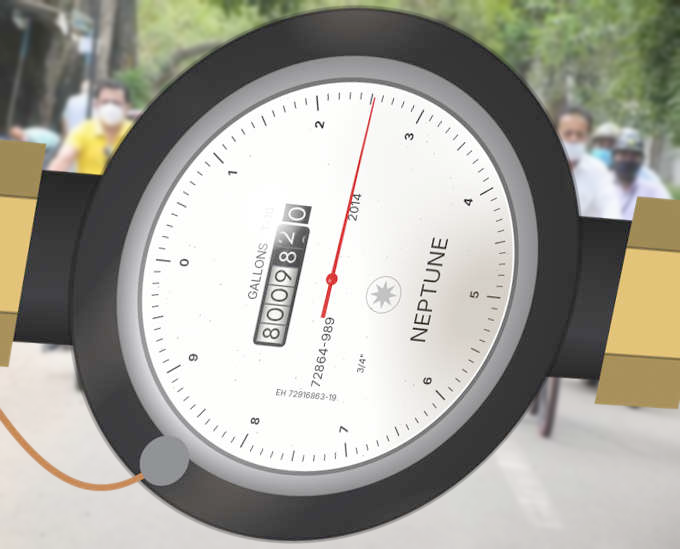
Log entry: 8009822.5 gal
